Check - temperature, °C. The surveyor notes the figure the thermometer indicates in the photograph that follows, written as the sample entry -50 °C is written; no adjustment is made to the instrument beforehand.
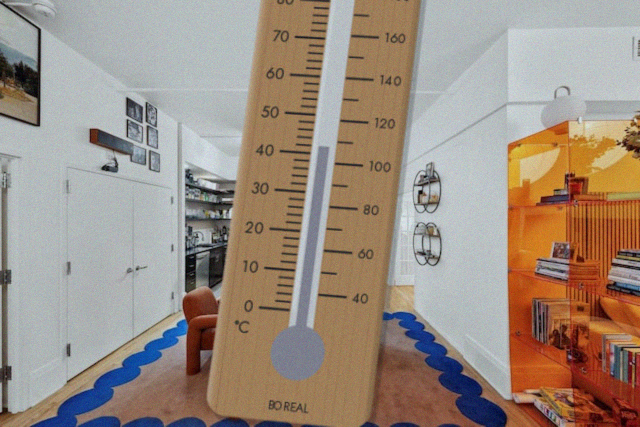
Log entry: 42 °C
